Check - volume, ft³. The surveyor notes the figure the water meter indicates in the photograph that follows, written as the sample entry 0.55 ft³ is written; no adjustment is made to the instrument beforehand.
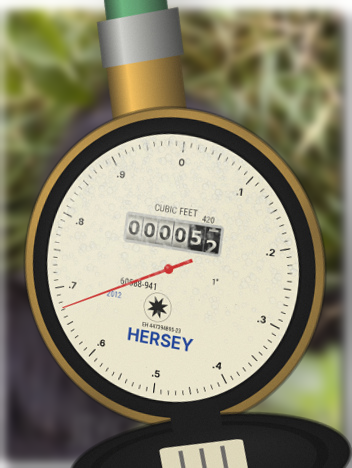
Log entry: 51.67 ft³
